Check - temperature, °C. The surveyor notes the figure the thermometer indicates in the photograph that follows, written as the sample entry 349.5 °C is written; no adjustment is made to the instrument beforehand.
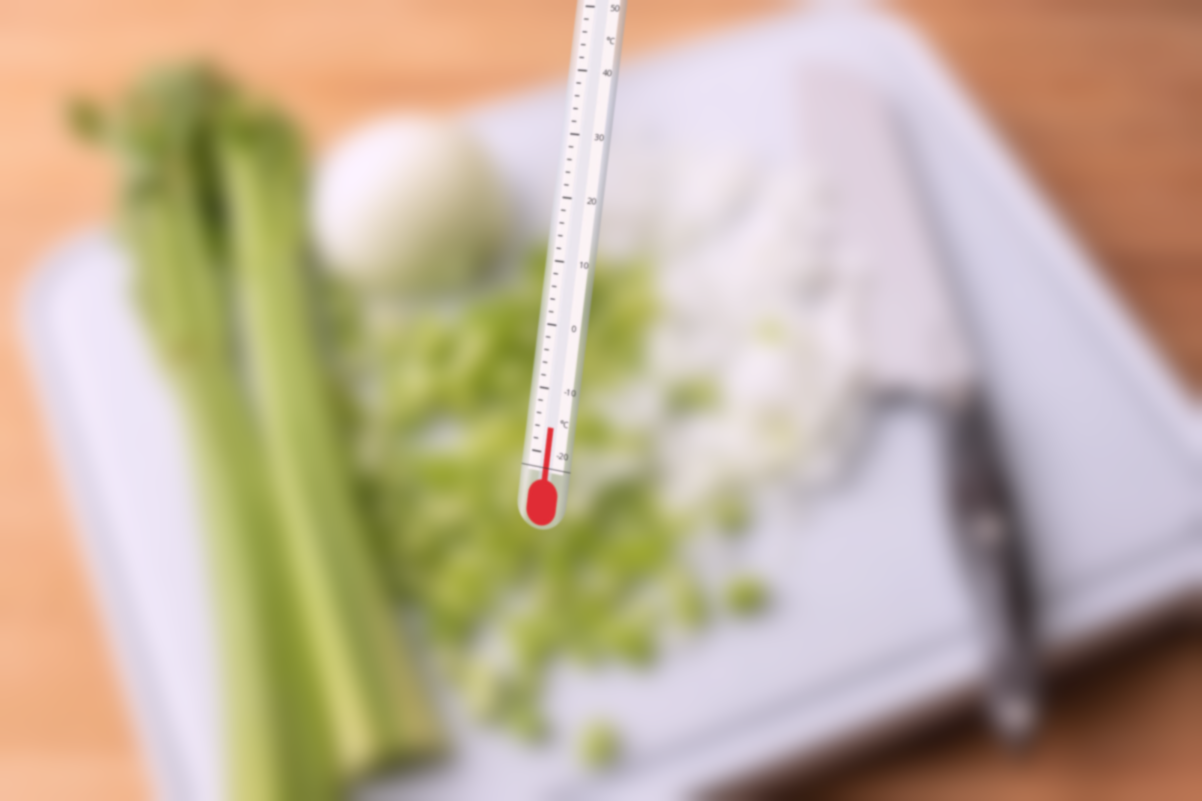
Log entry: -16 °C
